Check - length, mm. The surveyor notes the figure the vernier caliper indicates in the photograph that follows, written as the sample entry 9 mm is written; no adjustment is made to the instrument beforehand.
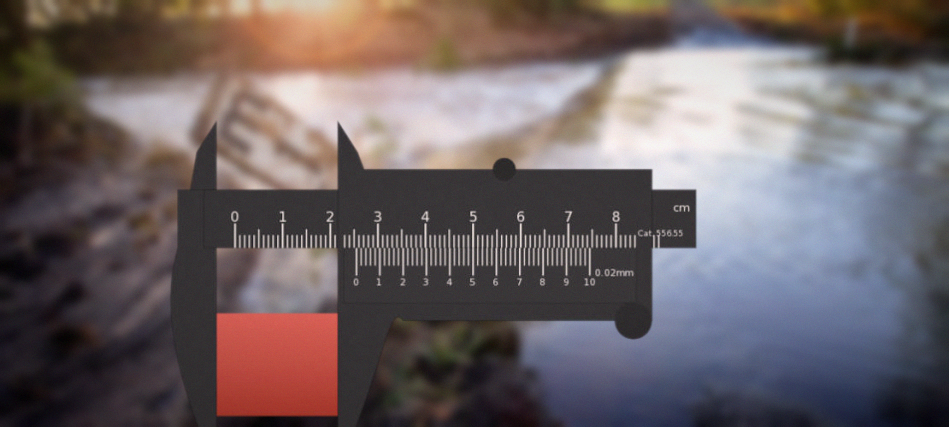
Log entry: 25.5 mm
